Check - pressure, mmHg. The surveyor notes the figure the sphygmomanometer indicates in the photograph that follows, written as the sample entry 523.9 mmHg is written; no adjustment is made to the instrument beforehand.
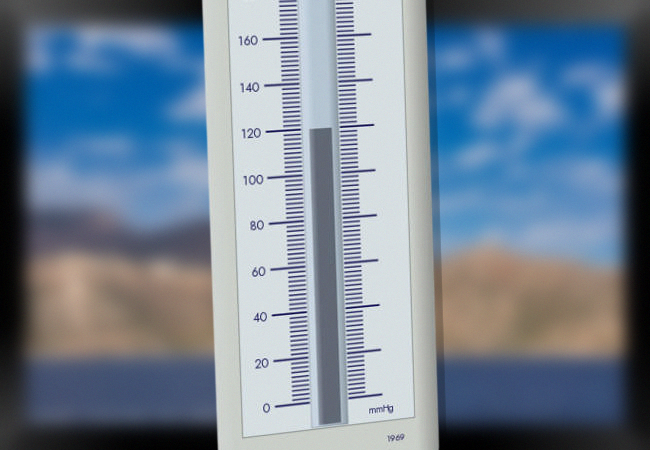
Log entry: 120 mmHg
